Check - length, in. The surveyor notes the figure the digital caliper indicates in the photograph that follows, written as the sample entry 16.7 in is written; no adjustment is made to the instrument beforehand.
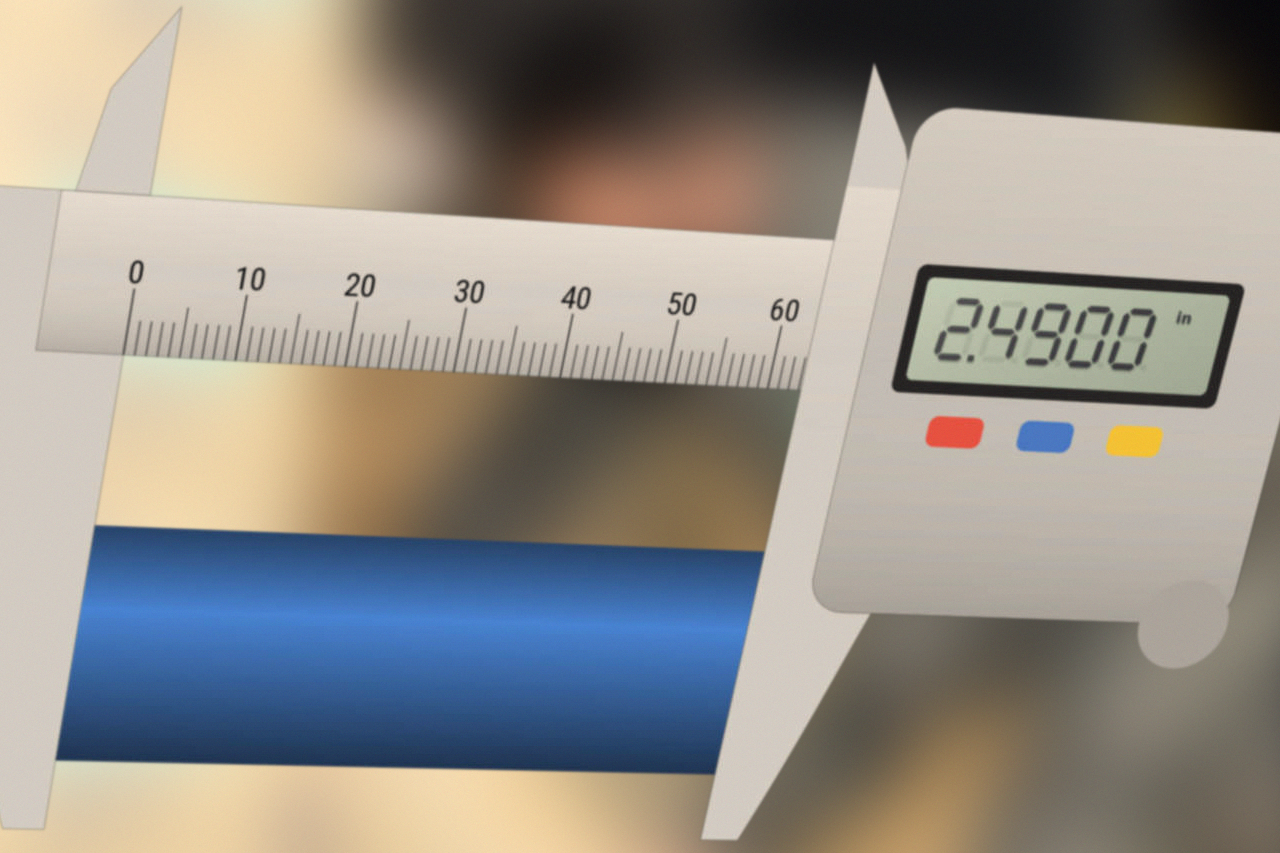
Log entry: 2.4900 in
